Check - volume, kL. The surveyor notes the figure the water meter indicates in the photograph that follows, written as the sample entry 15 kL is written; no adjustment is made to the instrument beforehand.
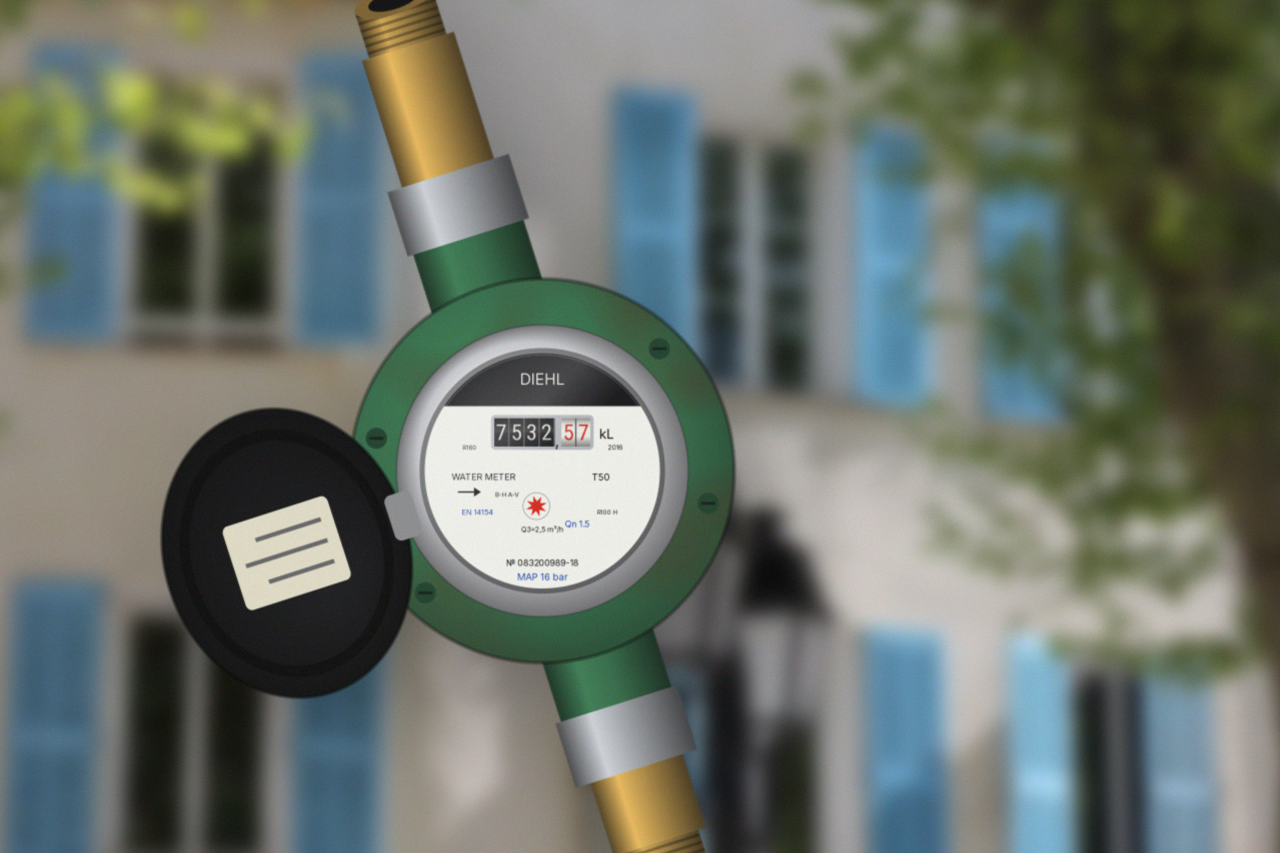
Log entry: 7532.57 kL
